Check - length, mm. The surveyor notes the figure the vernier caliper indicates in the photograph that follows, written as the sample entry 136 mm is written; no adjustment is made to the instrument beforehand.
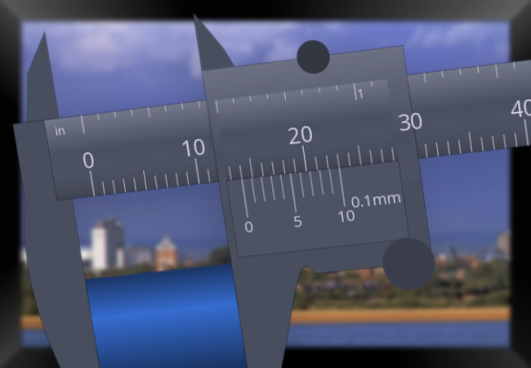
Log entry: 14.0 mm
